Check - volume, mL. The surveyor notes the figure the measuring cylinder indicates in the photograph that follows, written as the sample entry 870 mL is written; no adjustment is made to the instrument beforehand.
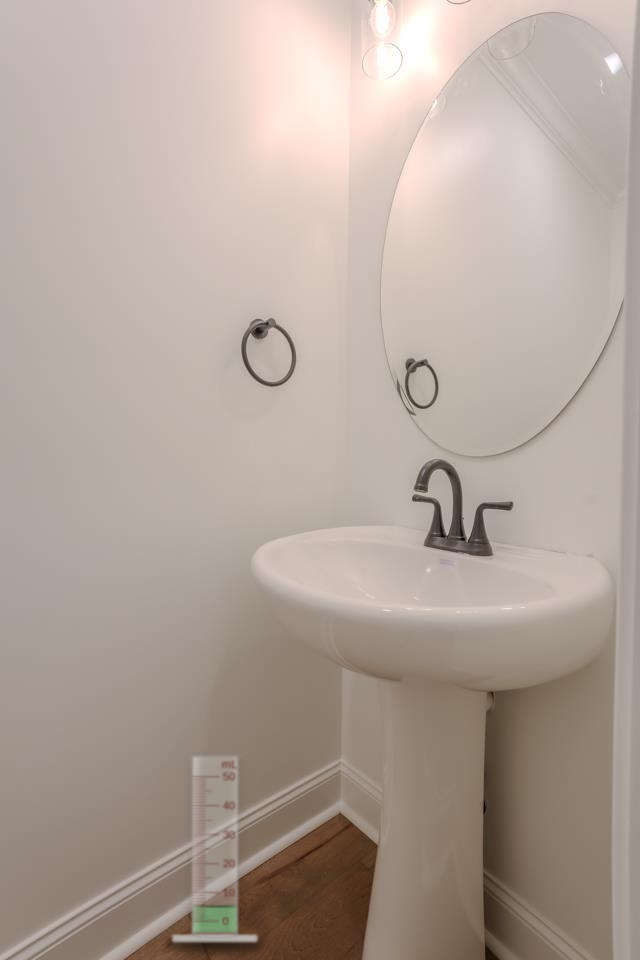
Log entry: 5 mL
